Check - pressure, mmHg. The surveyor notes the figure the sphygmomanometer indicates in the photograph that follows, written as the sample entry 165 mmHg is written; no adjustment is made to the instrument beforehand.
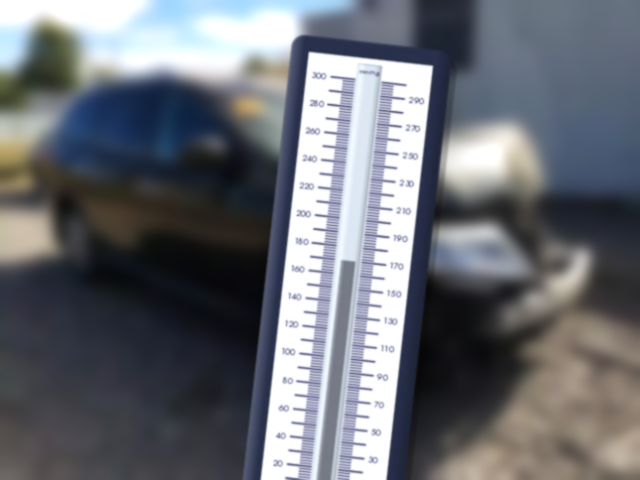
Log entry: 170 mmHg
